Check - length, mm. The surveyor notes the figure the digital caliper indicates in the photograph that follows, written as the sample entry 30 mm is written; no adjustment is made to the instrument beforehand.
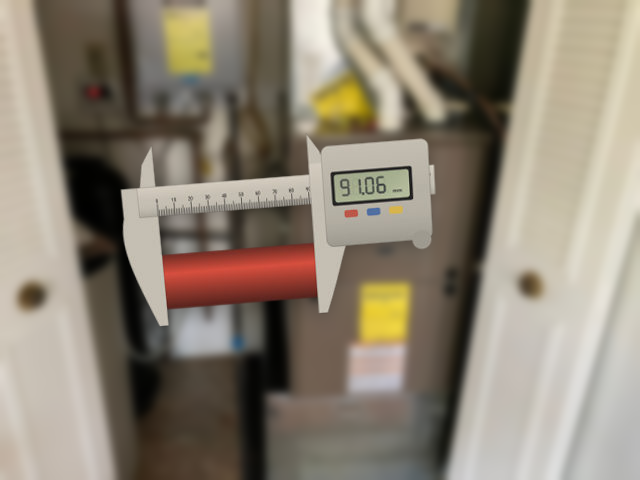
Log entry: 91.06 mm
